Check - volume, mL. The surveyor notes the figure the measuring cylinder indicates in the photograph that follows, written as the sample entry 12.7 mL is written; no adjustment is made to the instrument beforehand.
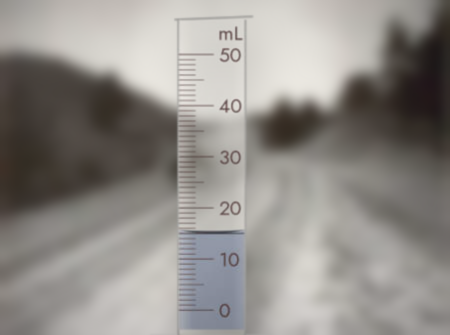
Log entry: 15 mL
